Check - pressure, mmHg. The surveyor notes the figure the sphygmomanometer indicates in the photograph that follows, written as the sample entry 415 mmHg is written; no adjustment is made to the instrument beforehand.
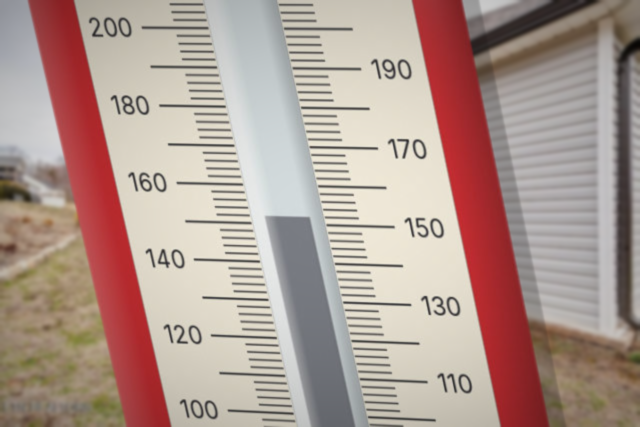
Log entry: 152 mmHg
